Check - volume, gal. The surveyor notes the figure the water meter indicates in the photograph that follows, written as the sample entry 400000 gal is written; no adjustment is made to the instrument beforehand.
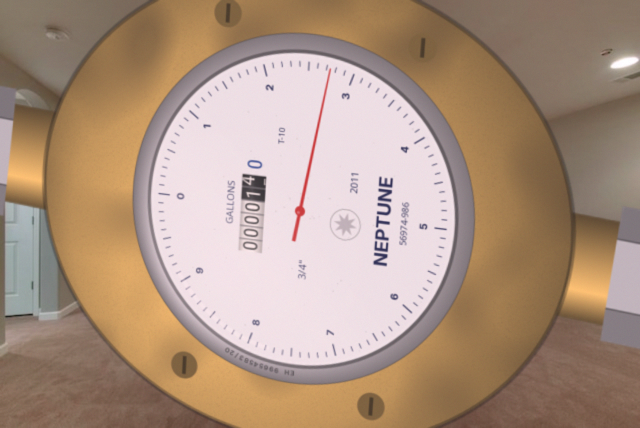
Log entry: 142.7 gal
